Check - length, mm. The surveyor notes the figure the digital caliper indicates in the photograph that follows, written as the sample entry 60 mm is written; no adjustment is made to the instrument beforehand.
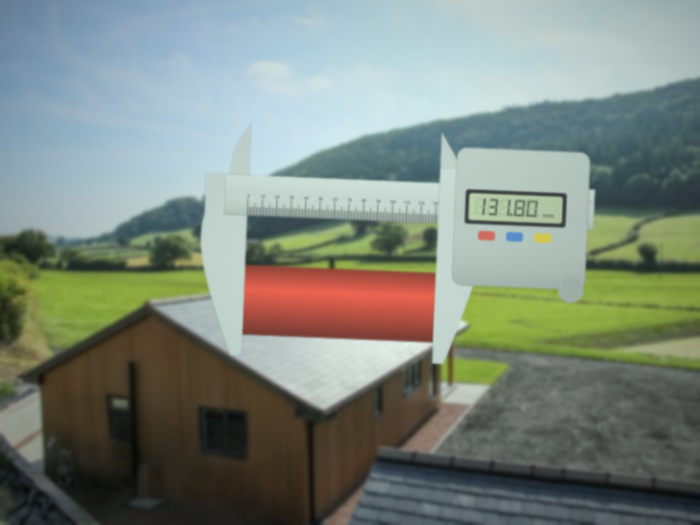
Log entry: 131.80 mm
